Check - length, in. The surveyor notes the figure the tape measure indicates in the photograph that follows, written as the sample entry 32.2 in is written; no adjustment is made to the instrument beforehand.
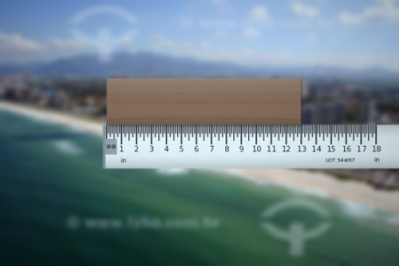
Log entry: 13 in
